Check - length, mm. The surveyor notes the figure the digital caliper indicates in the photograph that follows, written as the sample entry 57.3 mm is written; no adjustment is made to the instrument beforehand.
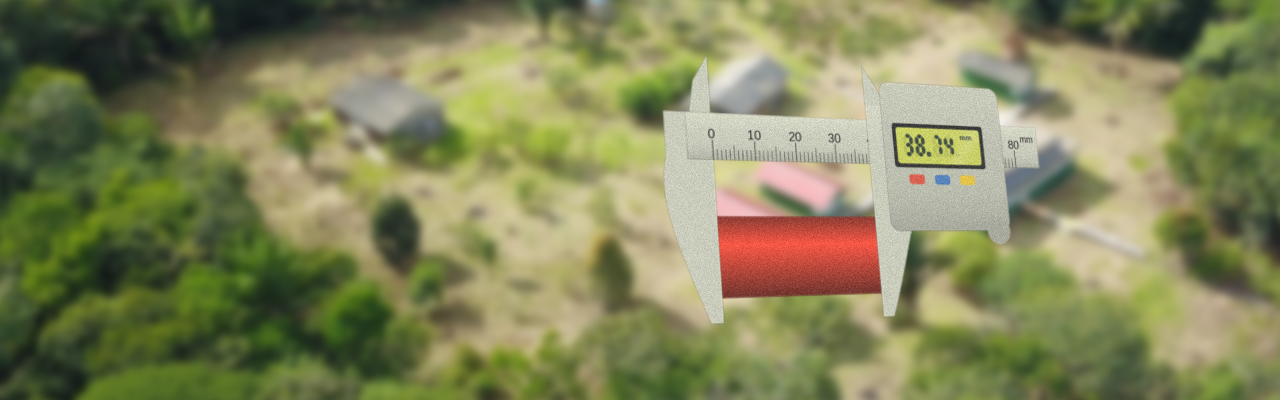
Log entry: 38.74 mm
